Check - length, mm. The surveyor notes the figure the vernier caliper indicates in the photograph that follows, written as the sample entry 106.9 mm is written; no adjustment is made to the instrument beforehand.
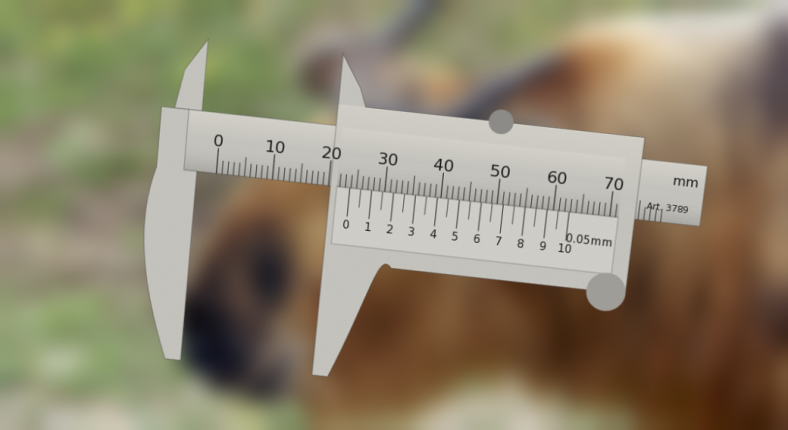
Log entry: 23.8 mm
